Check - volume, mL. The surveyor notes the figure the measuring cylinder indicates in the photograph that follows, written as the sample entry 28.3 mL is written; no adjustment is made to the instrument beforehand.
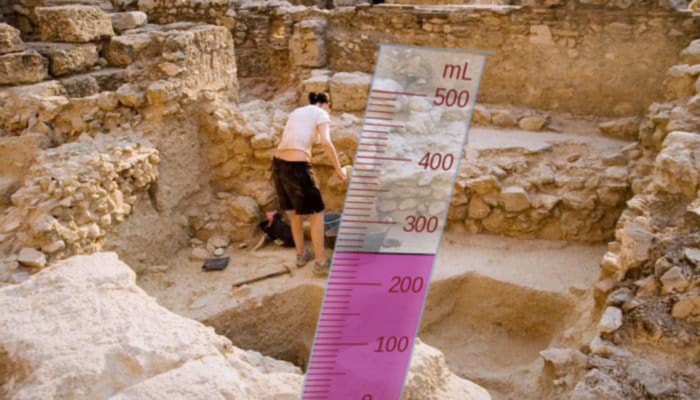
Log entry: 250 mL
